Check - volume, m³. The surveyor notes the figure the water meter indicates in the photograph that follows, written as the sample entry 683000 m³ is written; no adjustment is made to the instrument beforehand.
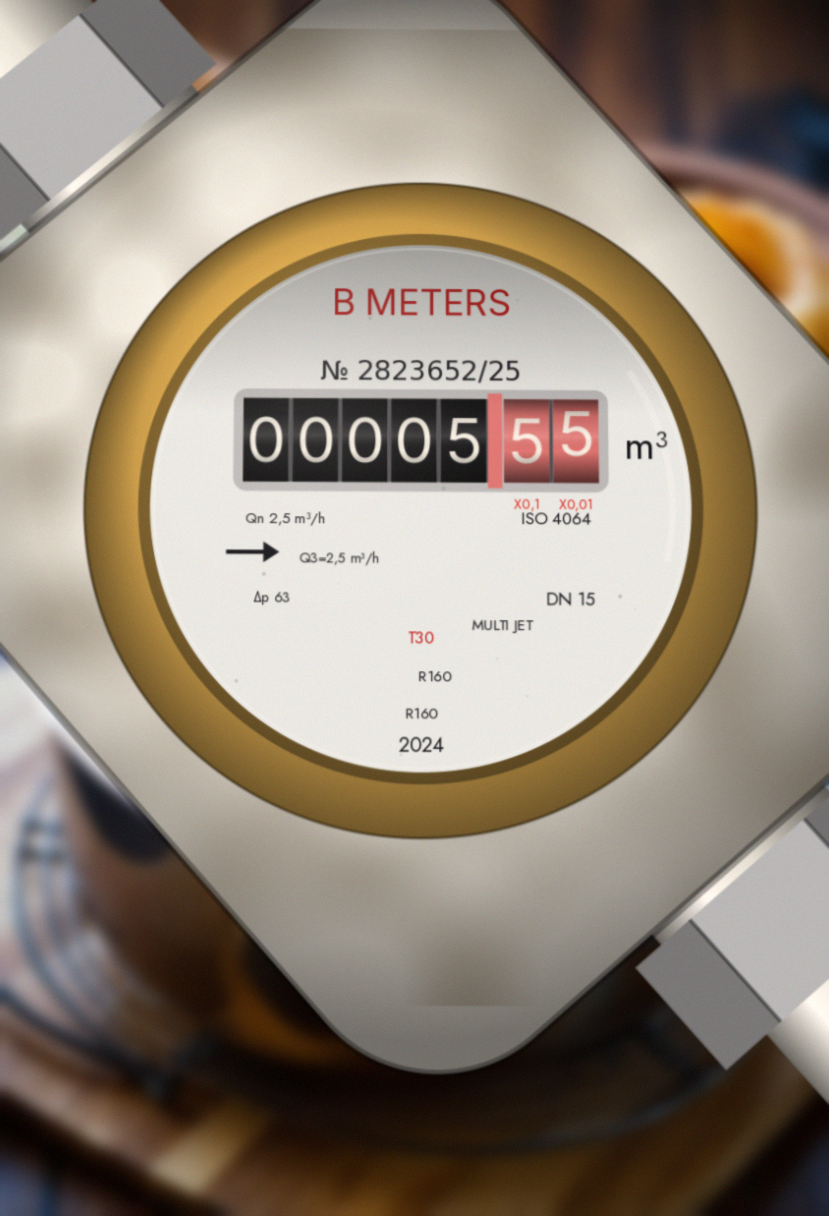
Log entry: 5.55 m³
